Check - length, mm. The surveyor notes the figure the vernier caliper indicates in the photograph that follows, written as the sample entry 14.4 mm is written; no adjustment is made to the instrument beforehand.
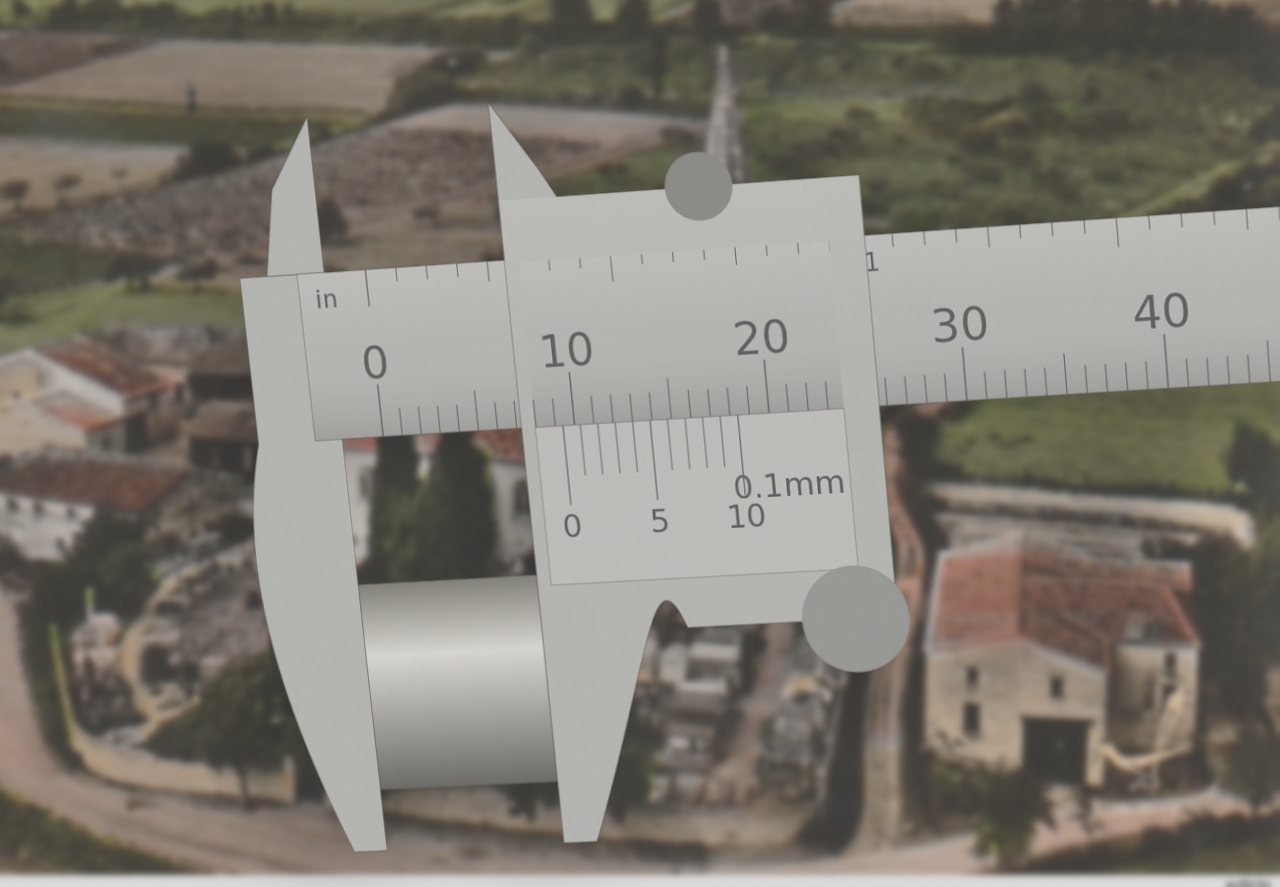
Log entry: 9.4 mm
